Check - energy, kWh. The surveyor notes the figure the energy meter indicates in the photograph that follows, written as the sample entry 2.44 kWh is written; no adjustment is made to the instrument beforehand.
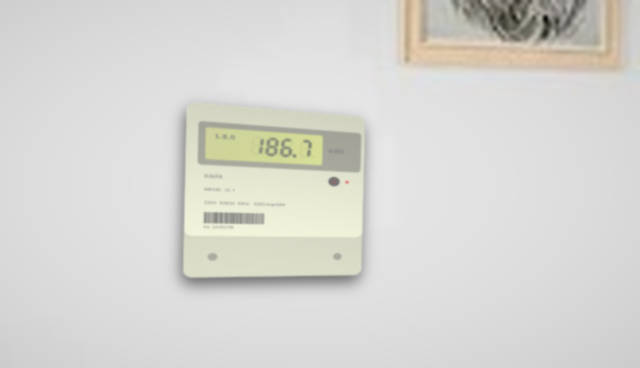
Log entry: 186.7 kWh
